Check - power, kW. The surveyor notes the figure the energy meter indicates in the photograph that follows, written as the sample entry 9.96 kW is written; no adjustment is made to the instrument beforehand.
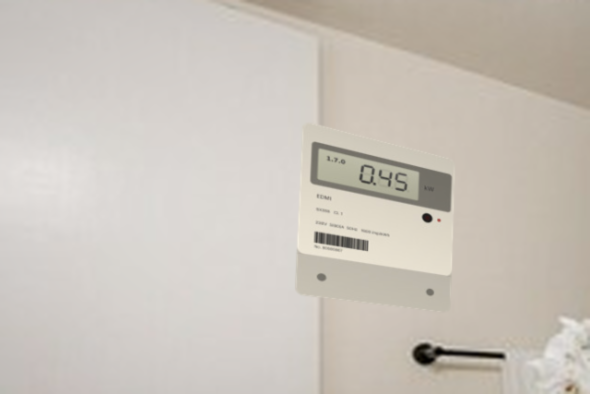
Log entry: 0.45 kW
